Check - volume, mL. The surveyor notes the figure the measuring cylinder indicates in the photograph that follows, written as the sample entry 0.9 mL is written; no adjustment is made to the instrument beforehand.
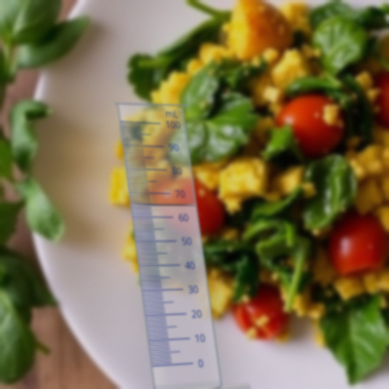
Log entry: 65 mL
